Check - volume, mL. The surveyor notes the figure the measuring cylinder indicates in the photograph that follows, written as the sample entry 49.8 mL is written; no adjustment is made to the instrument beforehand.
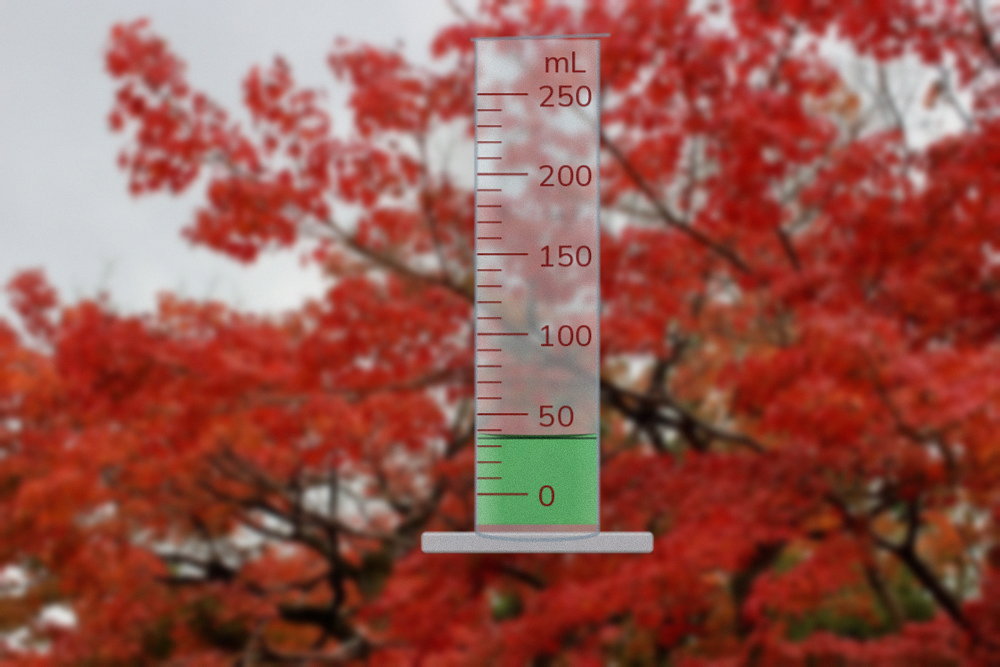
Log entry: 35 mL
